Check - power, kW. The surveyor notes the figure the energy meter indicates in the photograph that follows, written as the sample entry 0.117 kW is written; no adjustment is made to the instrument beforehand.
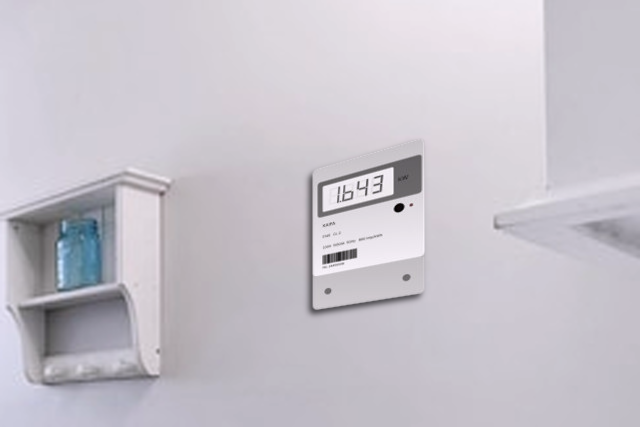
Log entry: 1.643 kW
